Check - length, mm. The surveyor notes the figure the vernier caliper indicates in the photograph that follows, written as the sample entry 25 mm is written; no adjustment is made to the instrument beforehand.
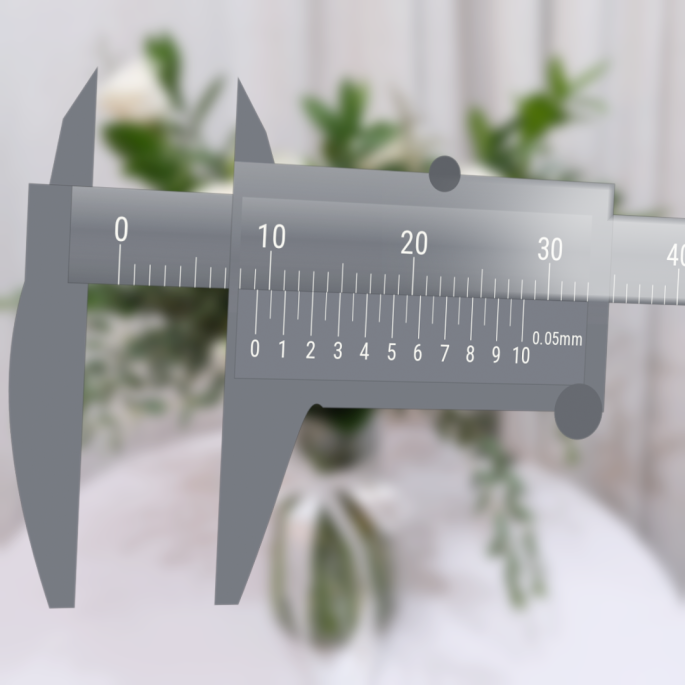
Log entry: 9.2 mm
